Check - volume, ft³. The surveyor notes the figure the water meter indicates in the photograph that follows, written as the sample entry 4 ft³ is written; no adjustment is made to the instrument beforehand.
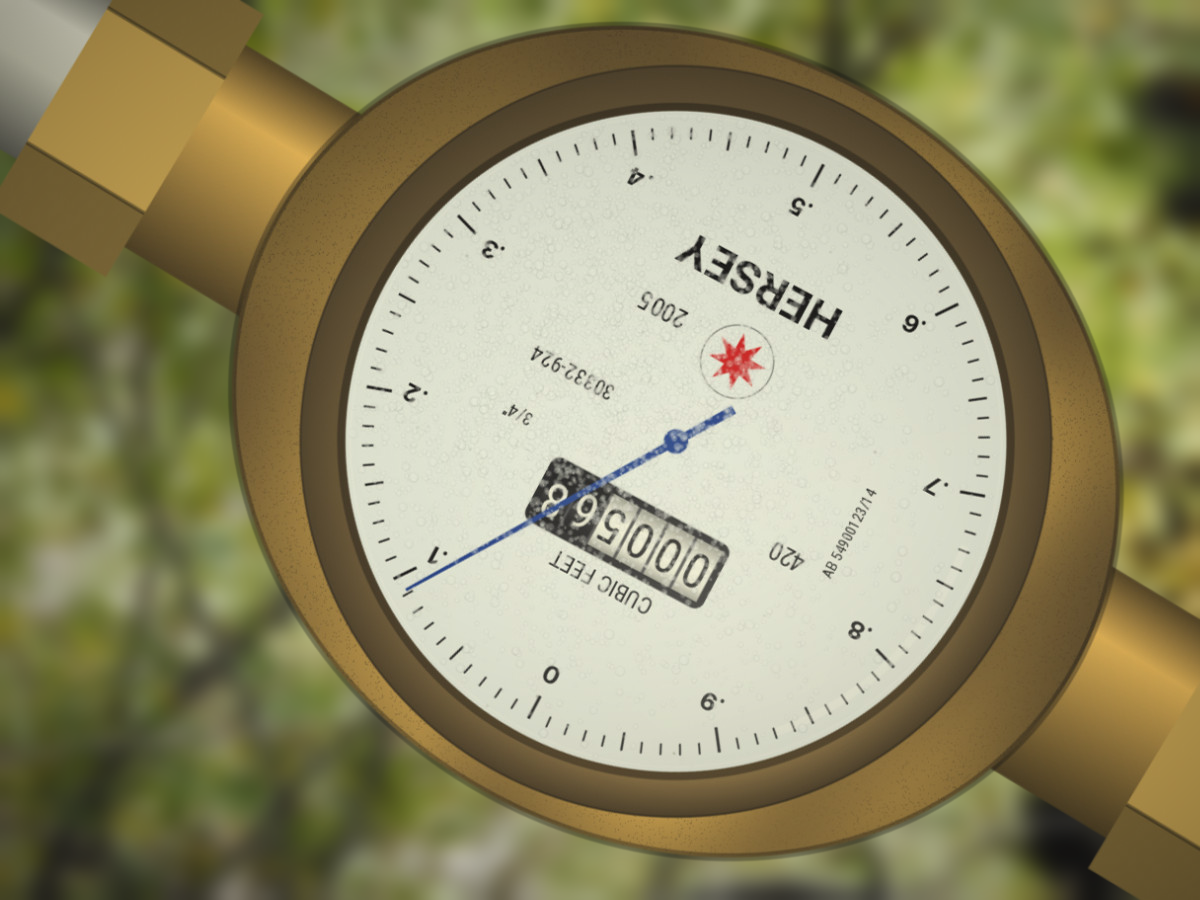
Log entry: 568.09 ft³
